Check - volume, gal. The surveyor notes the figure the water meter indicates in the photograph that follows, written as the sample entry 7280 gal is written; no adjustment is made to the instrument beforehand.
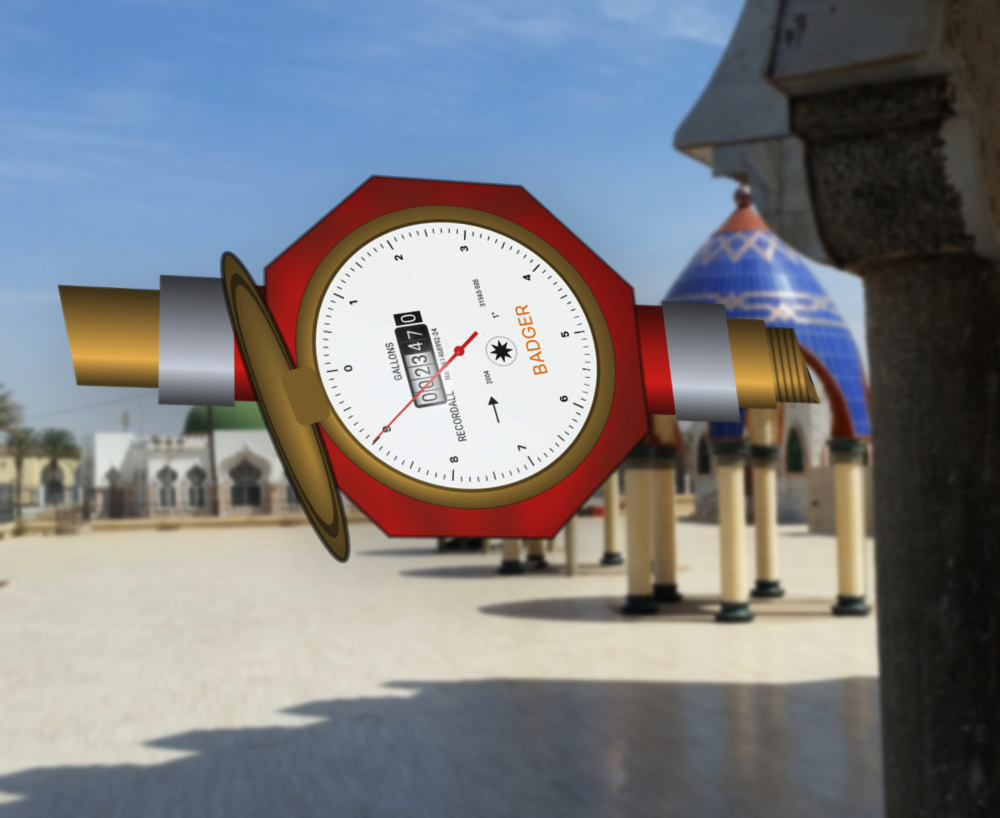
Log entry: 23469.0 gal
